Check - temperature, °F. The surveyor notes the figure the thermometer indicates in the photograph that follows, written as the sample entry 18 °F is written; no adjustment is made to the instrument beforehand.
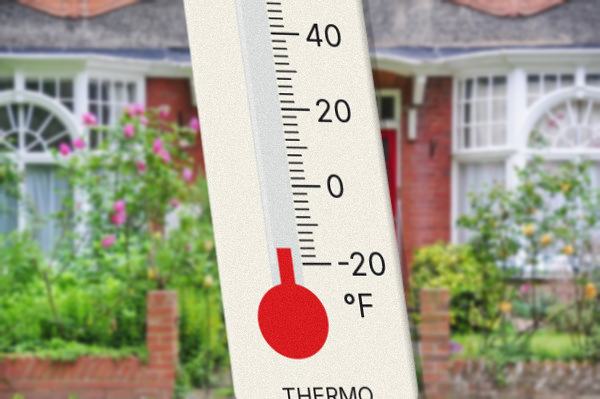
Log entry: -16 °F
